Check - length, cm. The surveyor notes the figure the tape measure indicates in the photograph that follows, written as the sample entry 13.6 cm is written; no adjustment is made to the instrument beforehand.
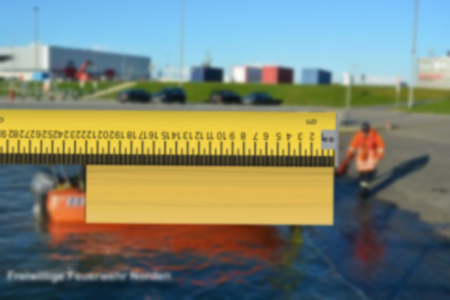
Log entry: 22 cm
